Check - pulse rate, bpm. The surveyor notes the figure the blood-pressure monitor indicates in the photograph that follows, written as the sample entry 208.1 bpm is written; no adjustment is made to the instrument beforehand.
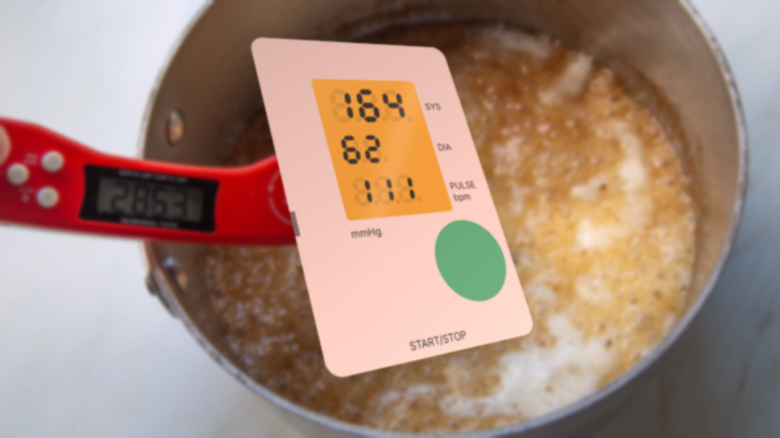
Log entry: 111 bpm
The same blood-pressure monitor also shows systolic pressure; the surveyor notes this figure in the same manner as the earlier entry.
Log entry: 164 mmHg
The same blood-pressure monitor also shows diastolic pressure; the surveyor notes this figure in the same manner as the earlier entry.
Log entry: 62 mmHg
